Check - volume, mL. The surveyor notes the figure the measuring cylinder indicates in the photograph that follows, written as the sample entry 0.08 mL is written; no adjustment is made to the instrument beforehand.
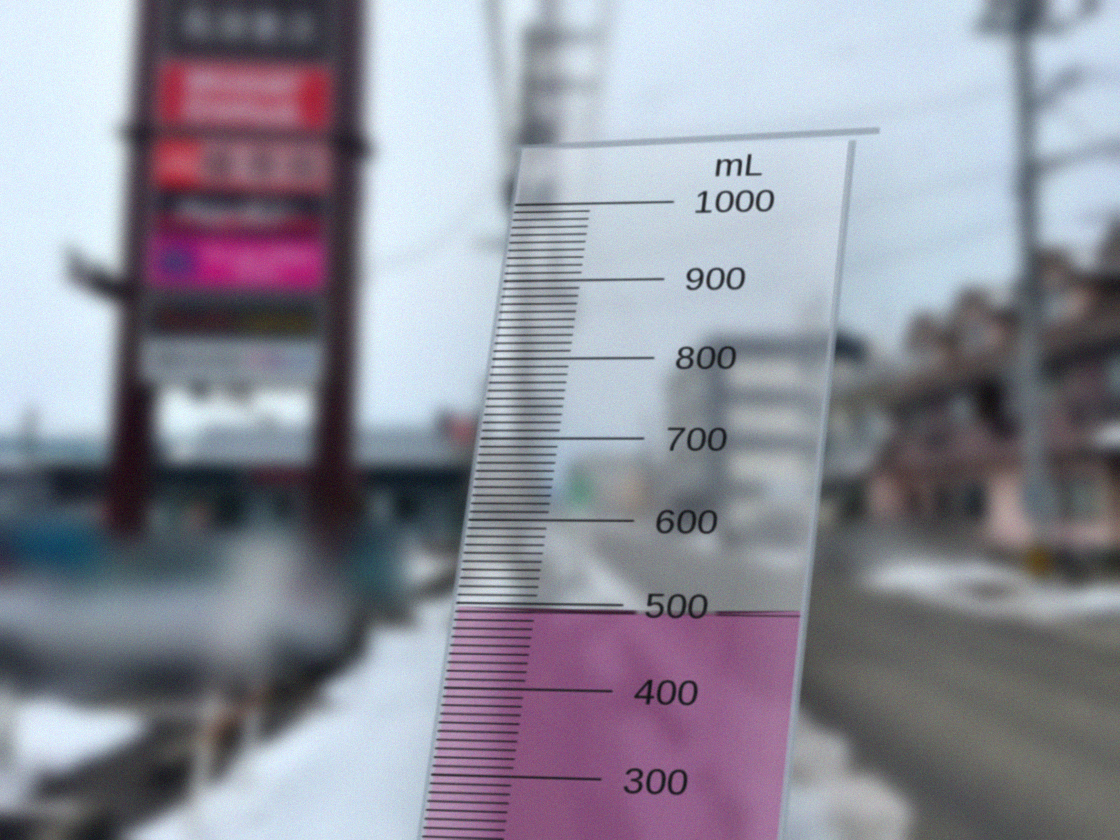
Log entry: 490 mL
